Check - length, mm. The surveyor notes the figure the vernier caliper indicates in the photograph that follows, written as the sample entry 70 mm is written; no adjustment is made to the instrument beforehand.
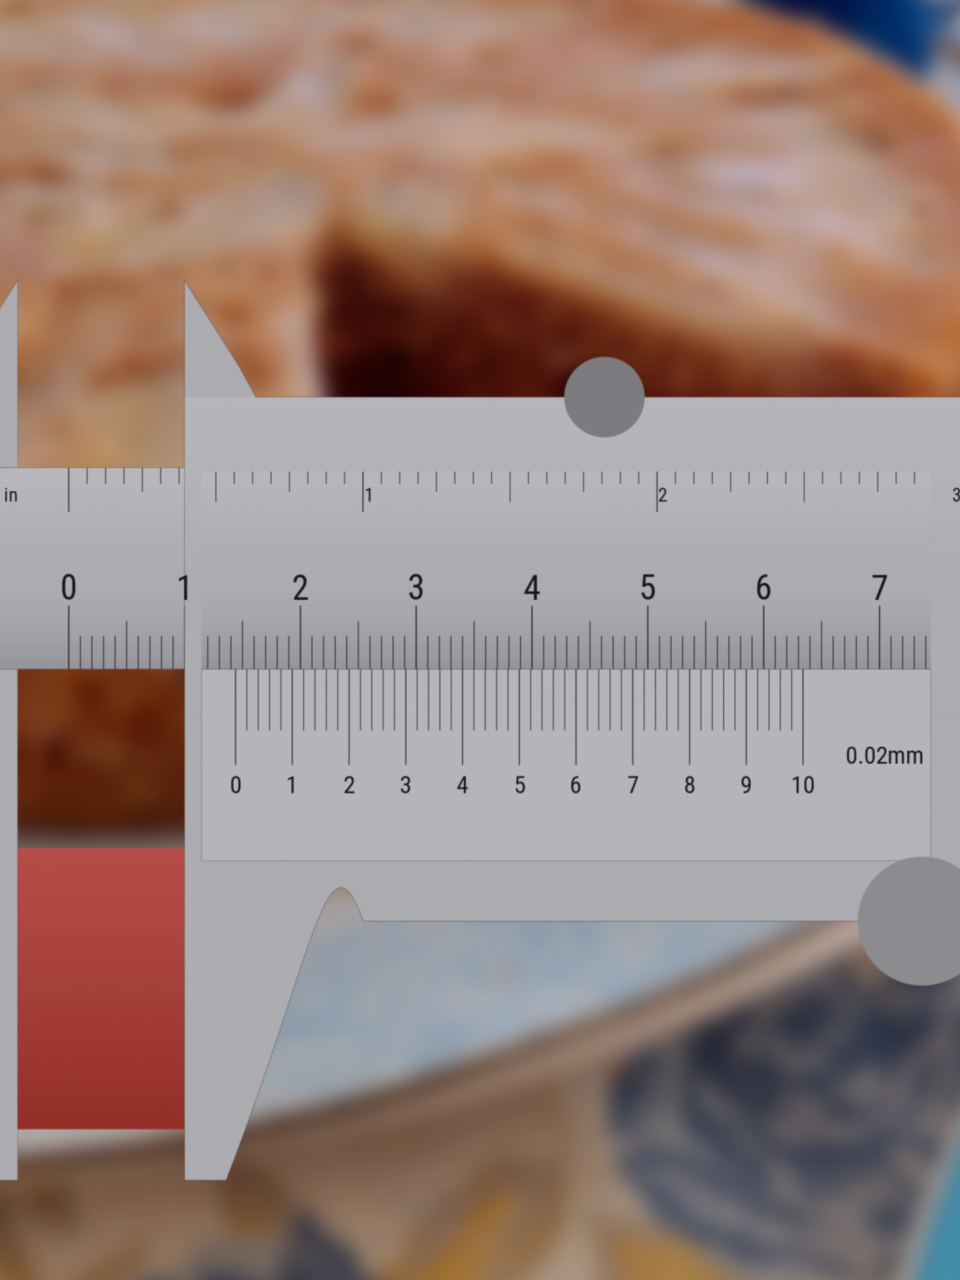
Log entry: 14.4 mm
